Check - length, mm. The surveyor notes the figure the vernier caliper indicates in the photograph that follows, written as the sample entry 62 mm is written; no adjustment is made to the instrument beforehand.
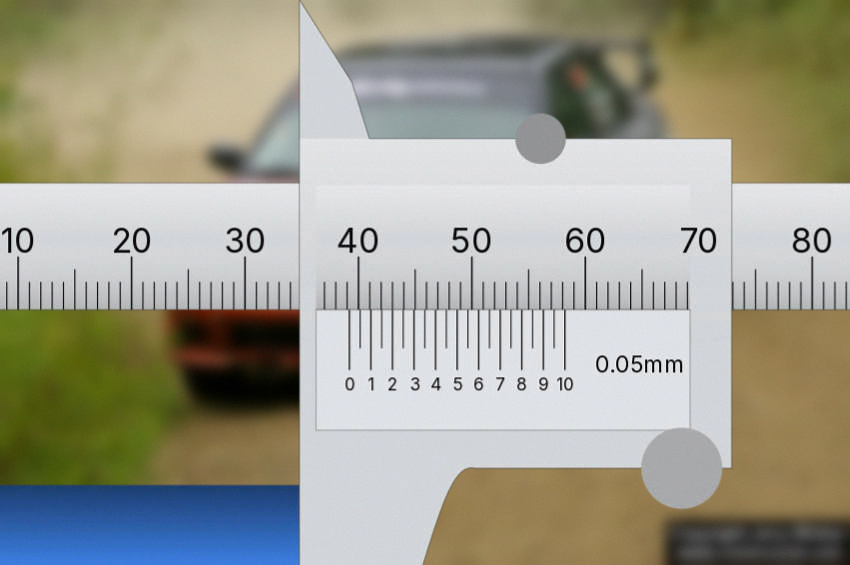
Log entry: 39.2 mm
